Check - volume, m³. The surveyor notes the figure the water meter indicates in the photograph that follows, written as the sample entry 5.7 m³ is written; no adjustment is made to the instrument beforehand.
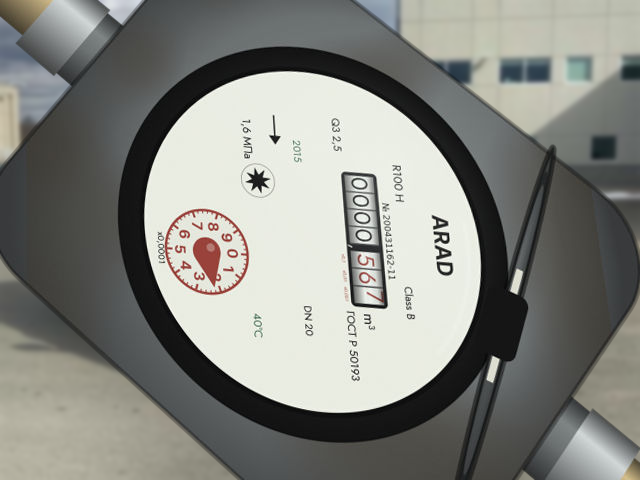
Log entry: 0.5672 m³
